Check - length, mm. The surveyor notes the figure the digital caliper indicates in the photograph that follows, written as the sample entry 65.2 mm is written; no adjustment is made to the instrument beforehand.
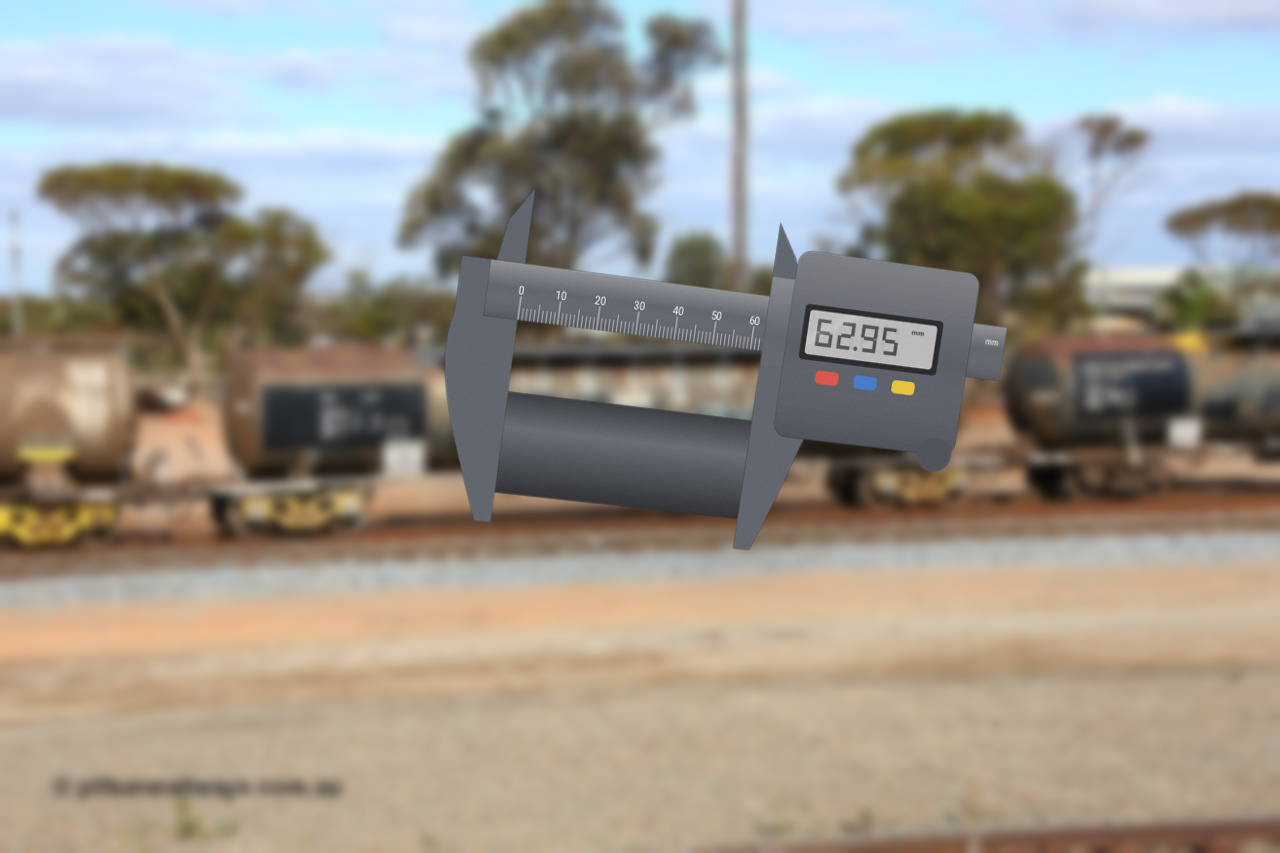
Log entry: 62.95 mm
